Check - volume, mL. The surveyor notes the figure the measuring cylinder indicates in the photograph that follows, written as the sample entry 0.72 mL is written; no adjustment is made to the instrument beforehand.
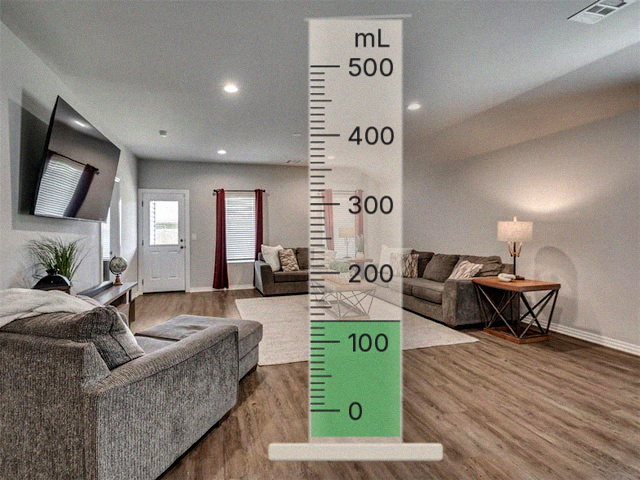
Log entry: 130 mL
